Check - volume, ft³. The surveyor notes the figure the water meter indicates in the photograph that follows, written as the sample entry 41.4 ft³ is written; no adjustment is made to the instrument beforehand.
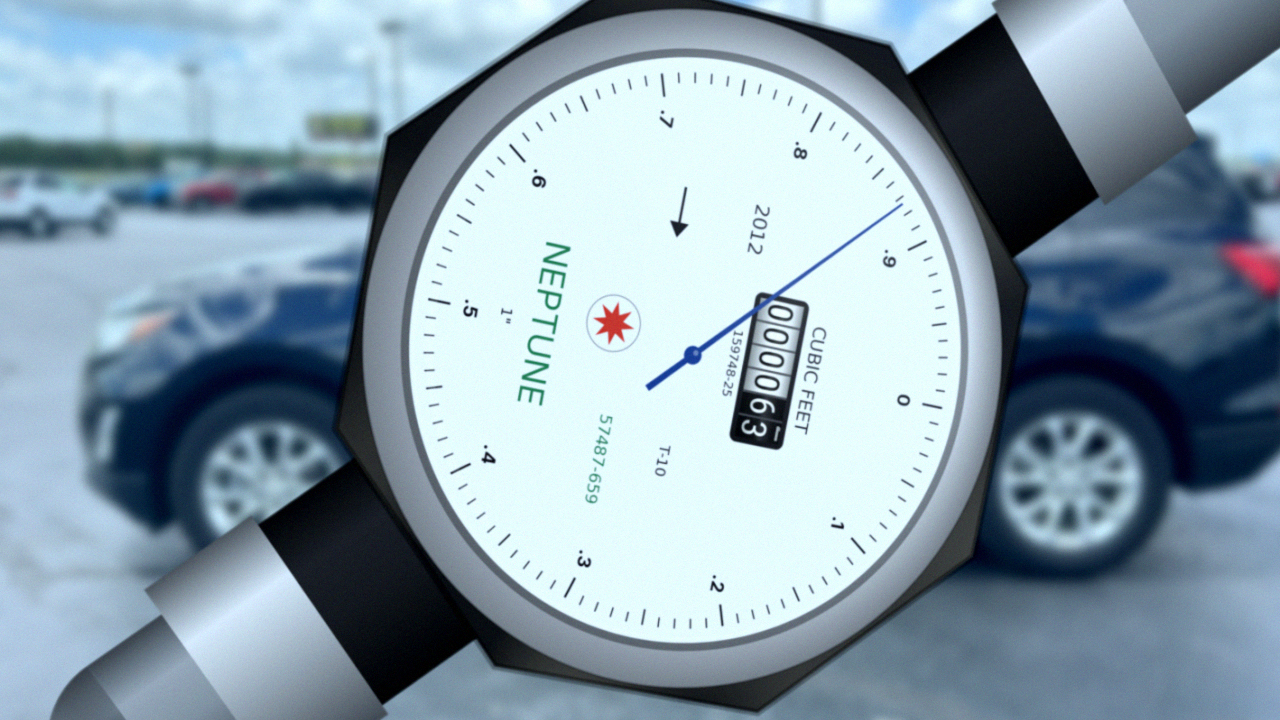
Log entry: 62.87 ft³
